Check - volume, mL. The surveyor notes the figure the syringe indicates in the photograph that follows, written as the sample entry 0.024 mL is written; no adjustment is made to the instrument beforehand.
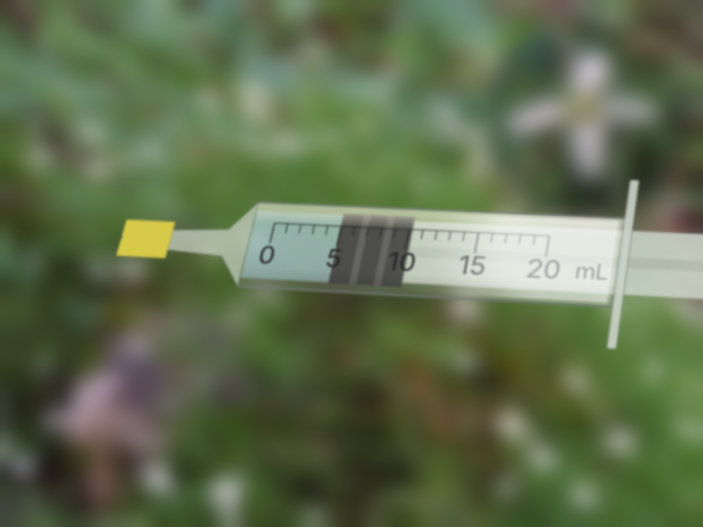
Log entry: 5 mL
